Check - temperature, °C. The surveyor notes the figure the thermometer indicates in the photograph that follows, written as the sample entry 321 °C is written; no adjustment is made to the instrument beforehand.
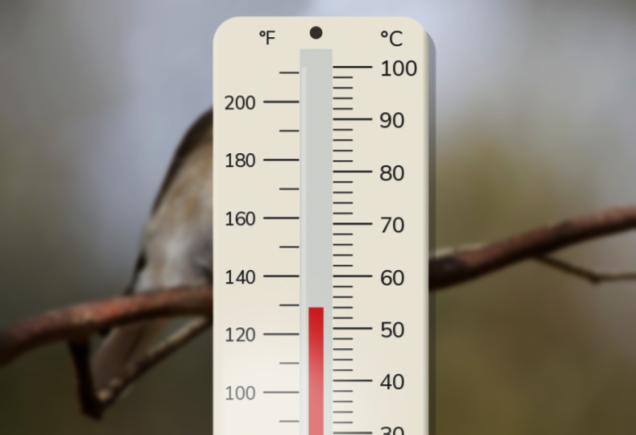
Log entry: 54 °C
